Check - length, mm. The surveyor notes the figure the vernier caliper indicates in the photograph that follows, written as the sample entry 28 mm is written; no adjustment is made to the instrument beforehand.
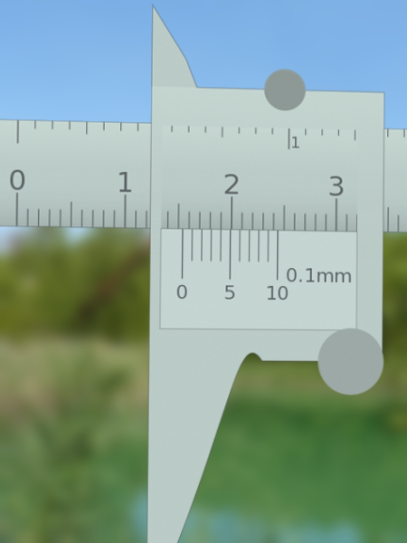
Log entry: 15.4 mm
